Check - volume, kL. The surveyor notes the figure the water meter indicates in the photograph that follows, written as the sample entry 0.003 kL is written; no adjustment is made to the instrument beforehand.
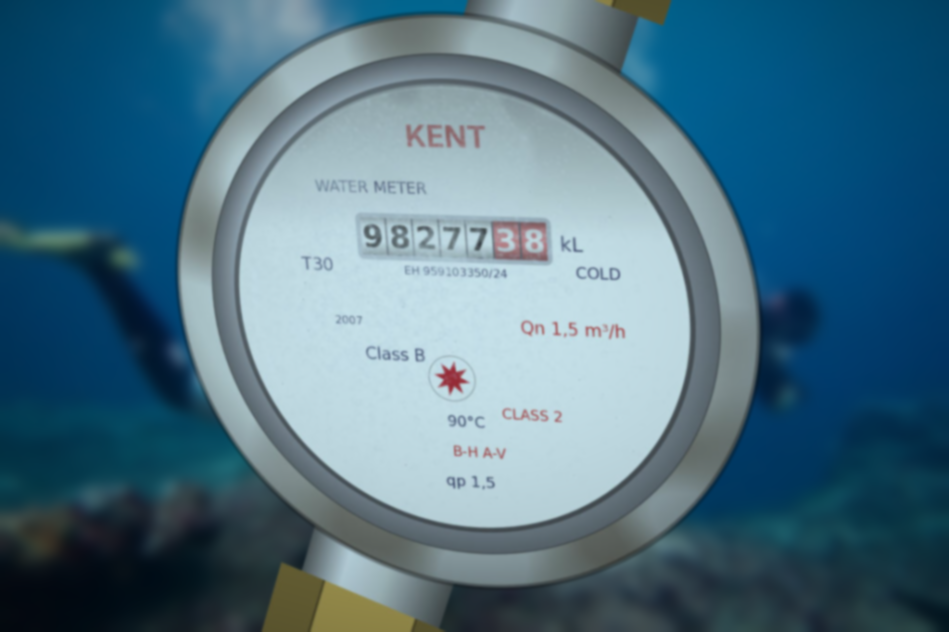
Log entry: 98277.38 kL
